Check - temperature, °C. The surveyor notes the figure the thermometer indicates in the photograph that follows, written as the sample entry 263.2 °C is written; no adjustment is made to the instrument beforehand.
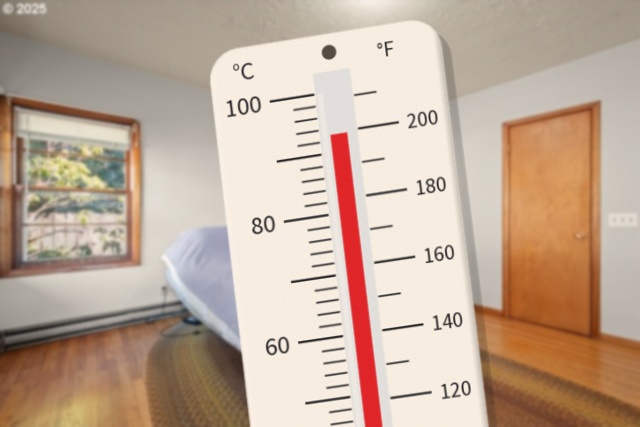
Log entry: 93 °C
